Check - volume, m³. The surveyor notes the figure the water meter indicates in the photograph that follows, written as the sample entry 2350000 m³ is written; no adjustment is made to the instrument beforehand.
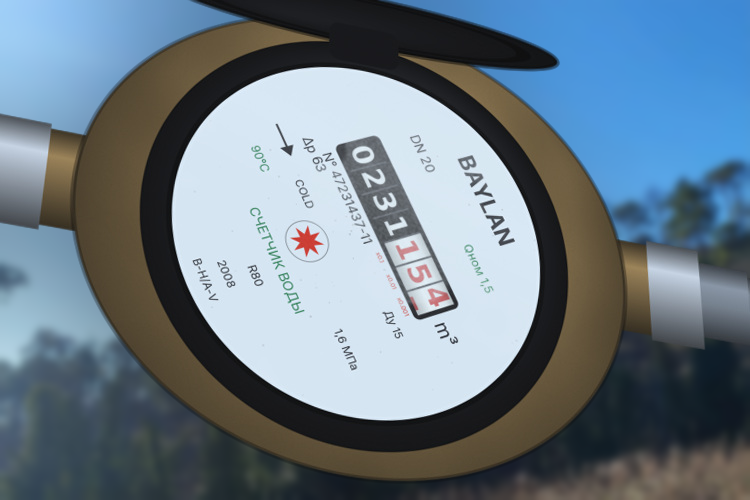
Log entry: 231.154 m³
